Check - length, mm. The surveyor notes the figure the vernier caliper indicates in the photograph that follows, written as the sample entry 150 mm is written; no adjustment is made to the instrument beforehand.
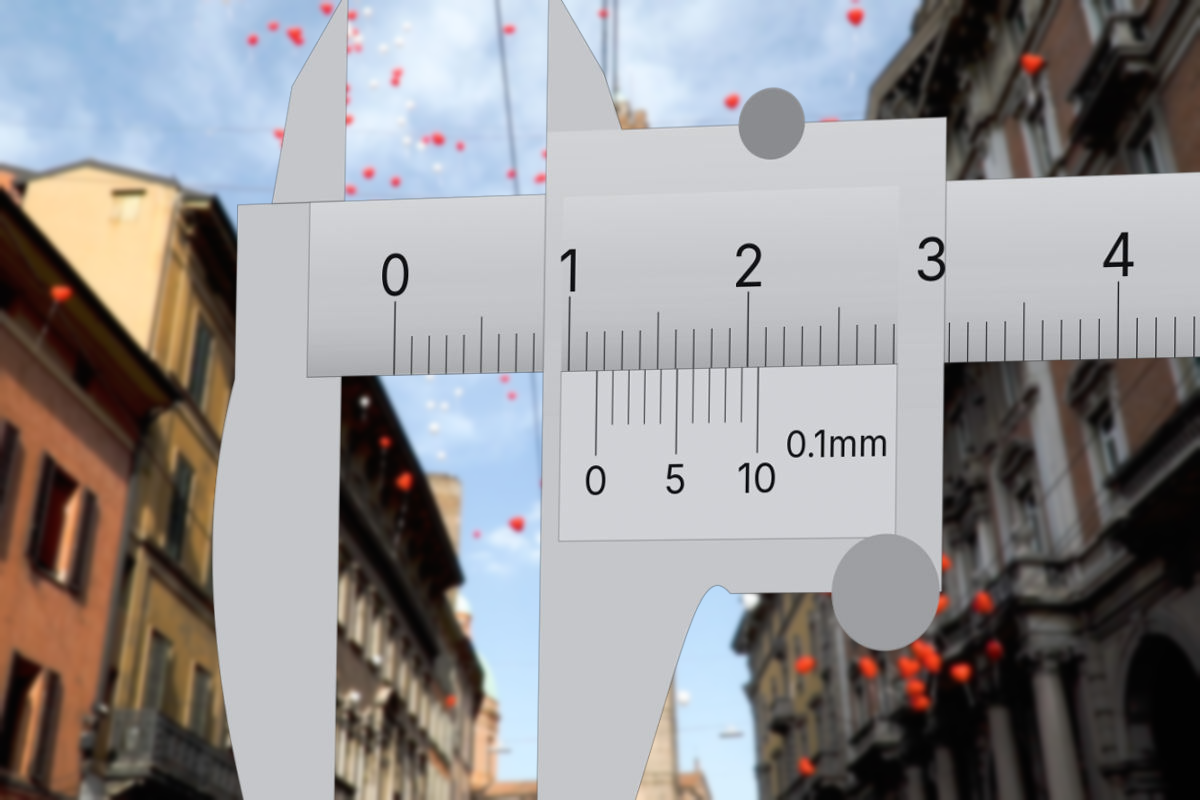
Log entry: 11.6 mm
